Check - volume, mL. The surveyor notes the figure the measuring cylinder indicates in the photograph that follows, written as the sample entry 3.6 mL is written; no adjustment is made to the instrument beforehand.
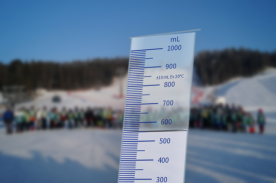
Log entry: 550 mL
